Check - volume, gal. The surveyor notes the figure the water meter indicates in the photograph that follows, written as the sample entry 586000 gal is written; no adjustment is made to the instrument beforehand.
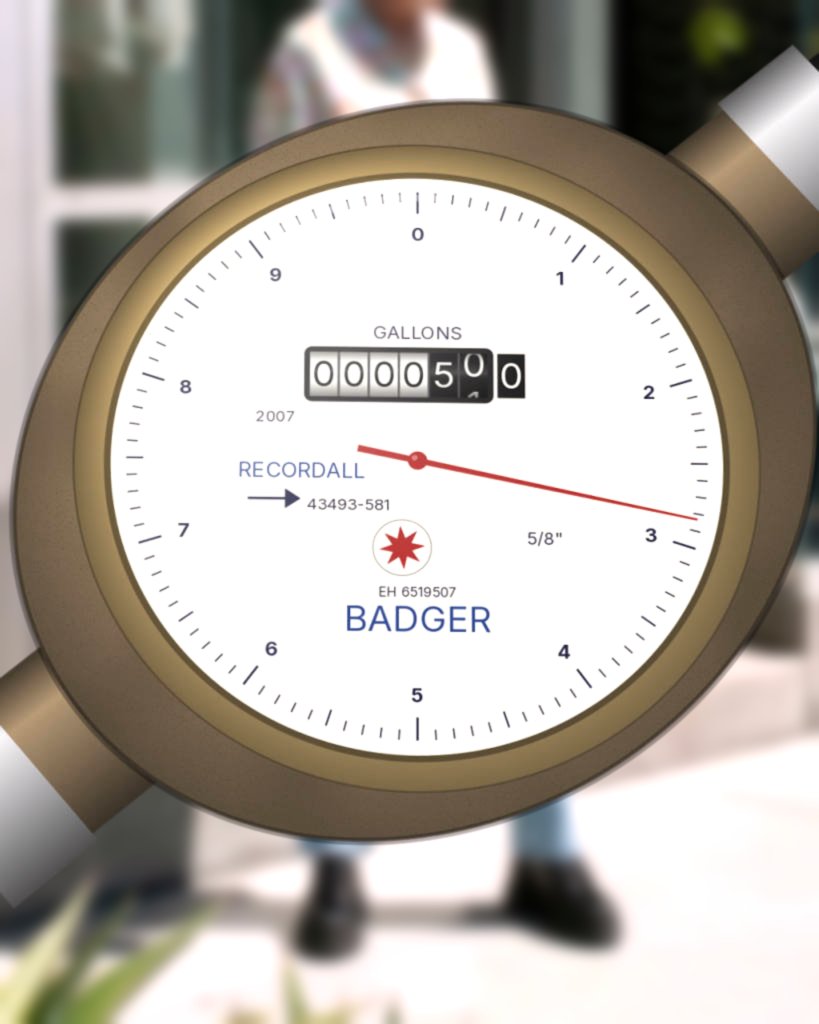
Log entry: 502.8 gal
